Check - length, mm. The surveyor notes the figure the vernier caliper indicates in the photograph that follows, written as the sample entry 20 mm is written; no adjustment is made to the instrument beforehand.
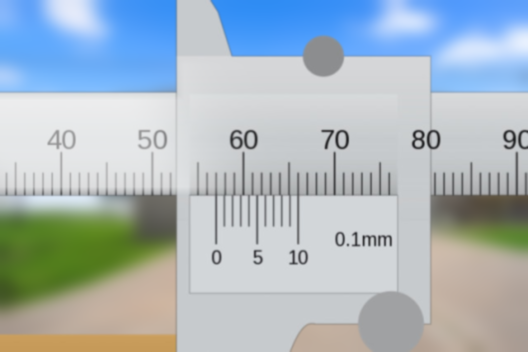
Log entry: 57.0 mm
